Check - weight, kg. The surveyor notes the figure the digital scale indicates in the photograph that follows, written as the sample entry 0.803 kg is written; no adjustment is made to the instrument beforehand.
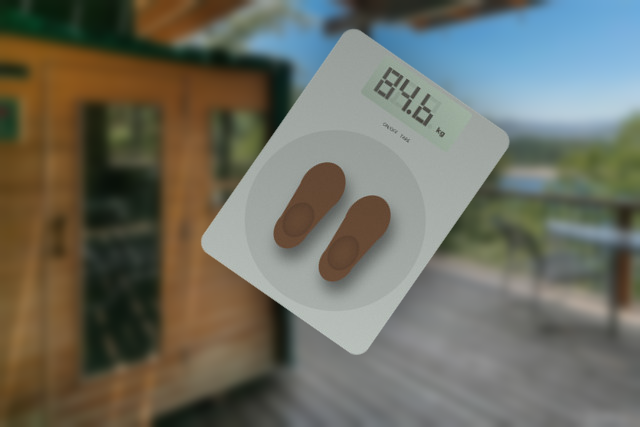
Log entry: 84.6 kg
